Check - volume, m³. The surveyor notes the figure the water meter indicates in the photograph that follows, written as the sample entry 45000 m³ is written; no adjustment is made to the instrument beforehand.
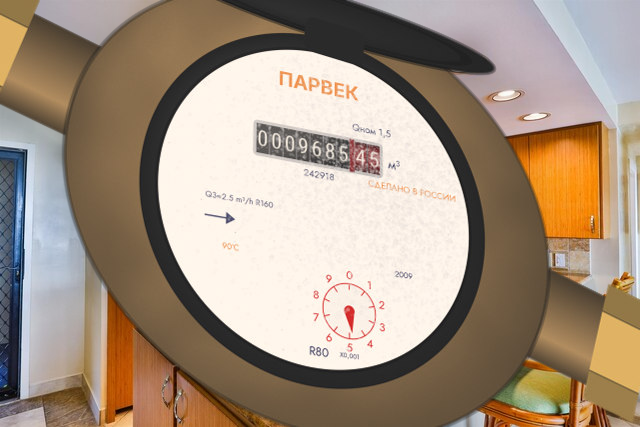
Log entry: 9685.454 m³
